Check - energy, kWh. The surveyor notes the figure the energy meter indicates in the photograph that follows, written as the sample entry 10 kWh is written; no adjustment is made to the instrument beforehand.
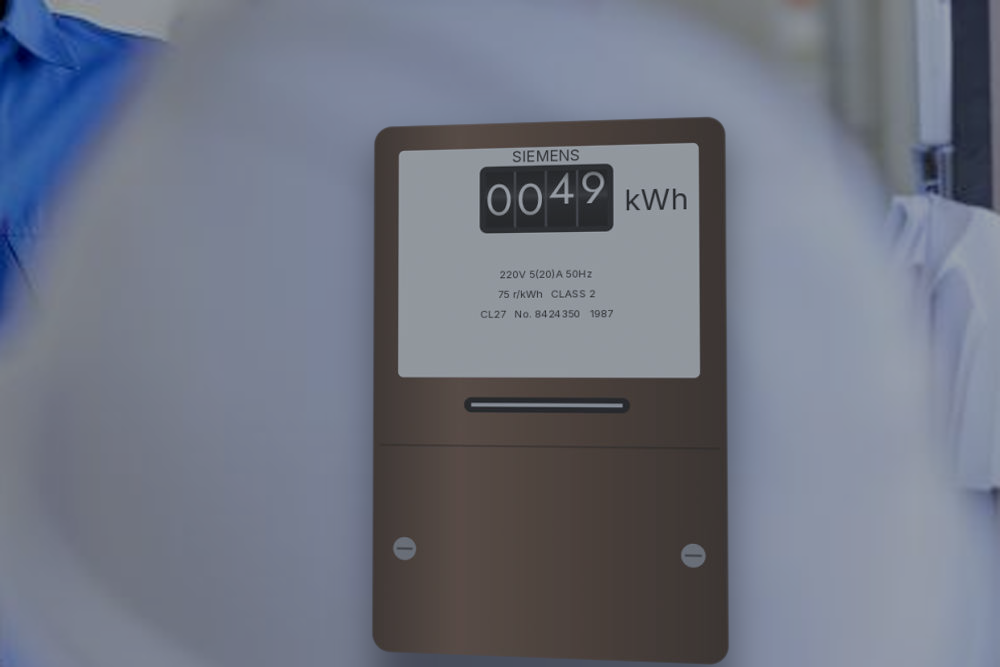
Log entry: 49 kWh
